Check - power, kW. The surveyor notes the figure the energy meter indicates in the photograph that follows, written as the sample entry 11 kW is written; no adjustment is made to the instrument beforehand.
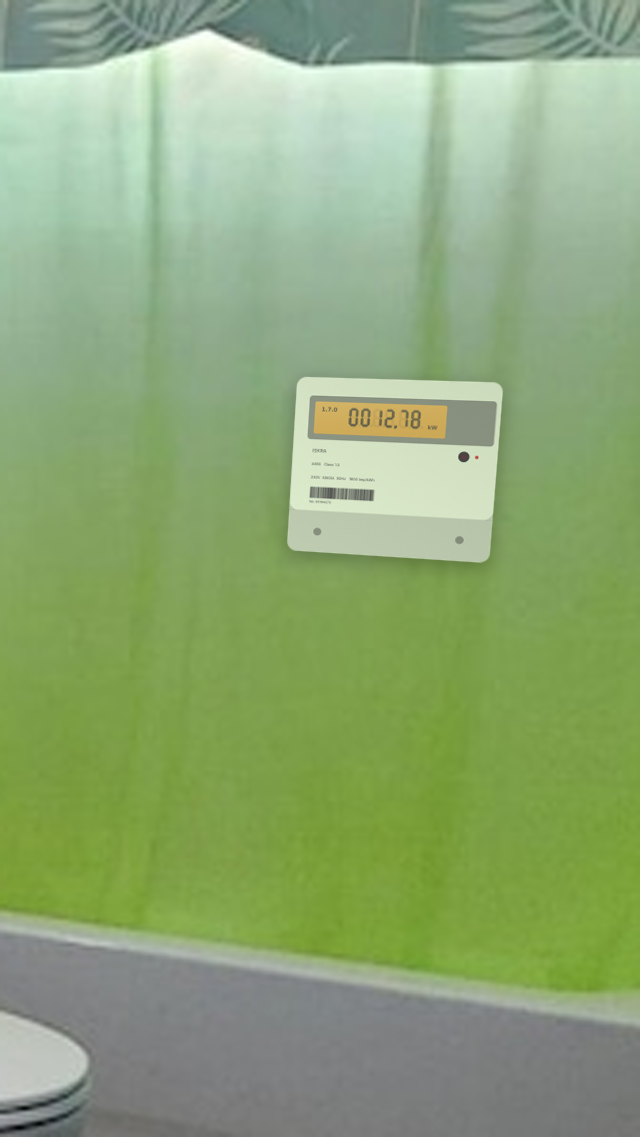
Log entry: 12.78 kW
